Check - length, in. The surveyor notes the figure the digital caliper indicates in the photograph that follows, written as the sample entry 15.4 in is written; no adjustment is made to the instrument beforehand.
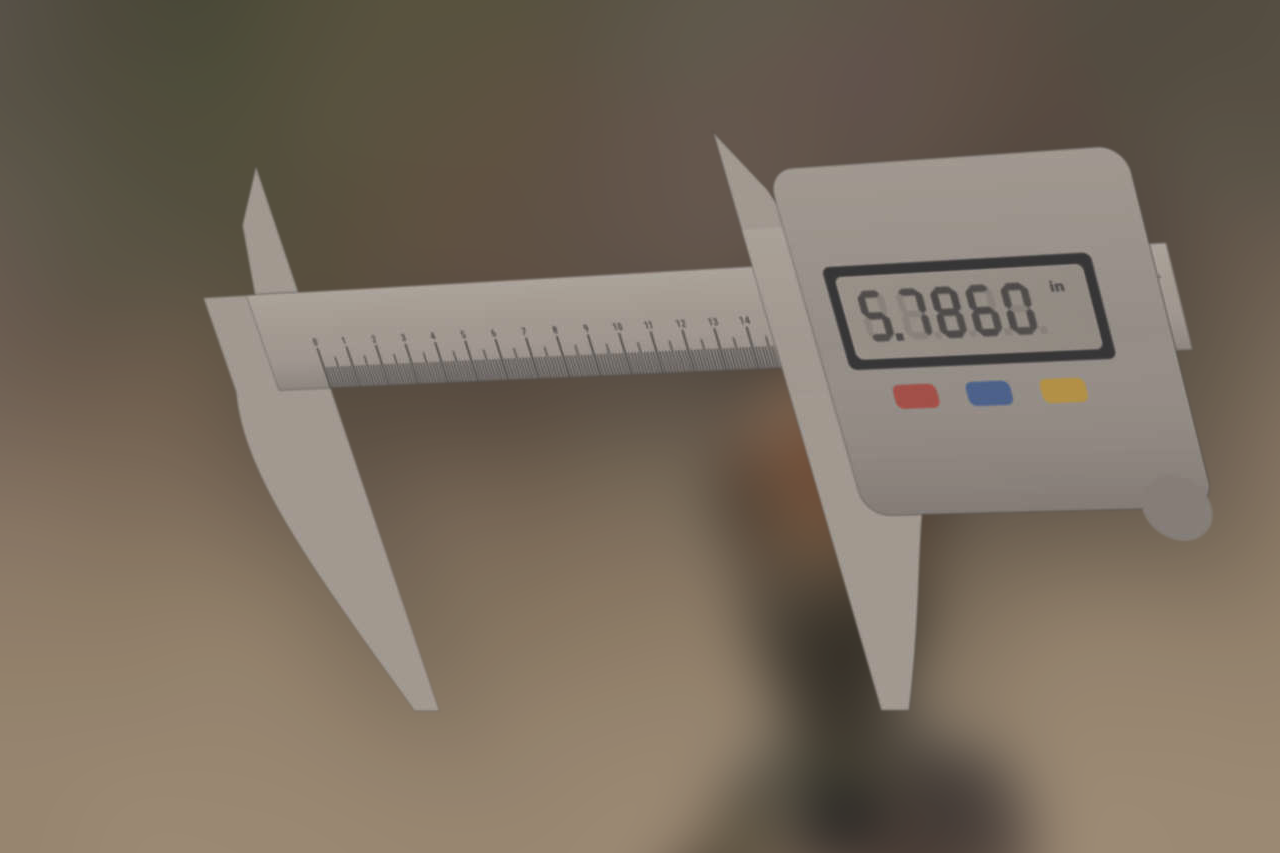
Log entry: 5.7860 in
